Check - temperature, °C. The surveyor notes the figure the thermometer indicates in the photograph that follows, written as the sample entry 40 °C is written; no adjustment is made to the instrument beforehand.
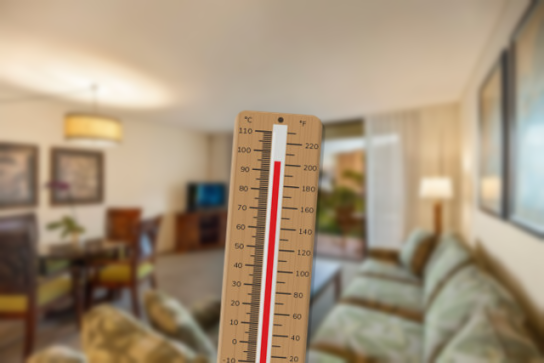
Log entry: 95 °C
